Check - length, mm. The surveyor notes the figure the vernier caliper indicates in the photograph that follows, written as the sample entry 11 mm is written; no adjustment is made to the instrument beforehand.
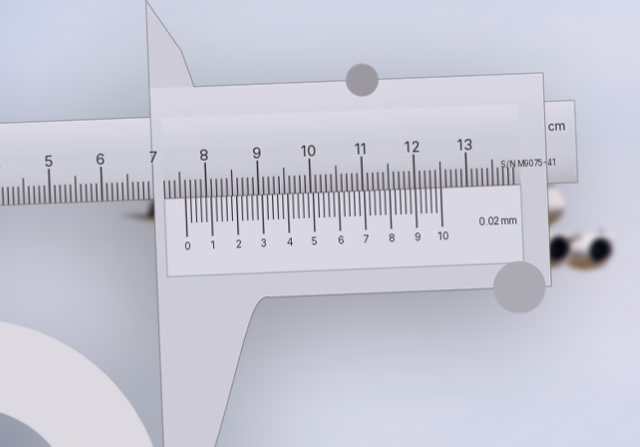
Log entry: 76.0 mm
